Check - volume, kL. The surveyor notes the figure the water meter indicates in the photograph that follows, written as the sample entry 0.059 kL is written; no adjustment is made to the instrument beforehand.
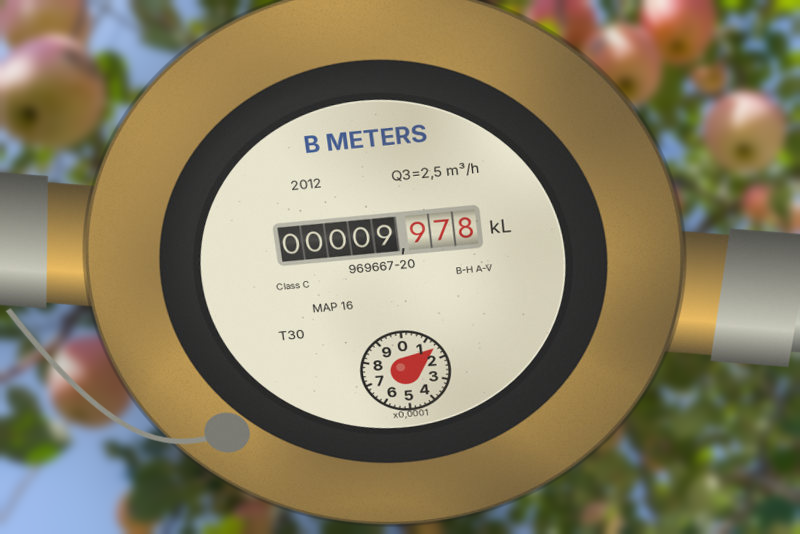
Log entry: 9.9781 kL
